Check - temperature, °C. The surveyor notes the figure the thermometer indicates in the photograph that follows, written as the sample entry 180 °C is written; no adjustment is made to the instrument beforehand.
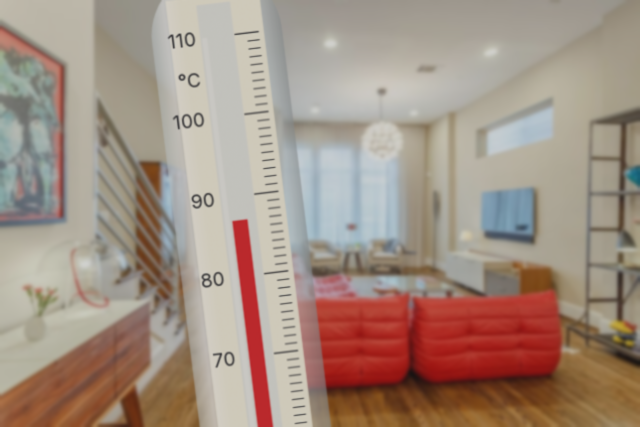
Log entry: 87 °C
